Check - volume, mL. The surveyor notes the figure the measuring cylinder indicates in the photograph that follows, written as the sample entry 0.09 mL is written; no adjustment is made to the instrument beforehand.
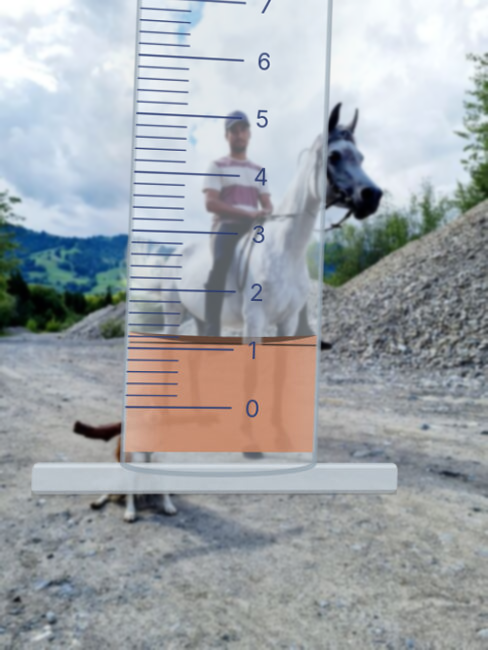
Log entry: 1.1 mL
